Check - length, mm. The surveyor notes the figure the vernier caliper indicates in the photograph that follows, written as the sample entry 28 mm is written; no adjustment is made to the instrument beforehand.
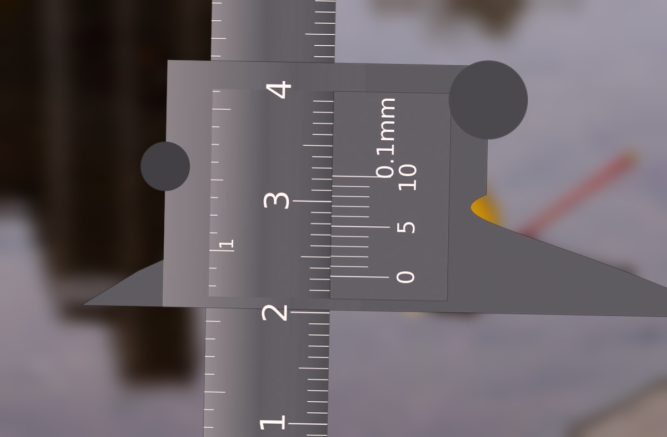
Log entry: 23.3 mm
